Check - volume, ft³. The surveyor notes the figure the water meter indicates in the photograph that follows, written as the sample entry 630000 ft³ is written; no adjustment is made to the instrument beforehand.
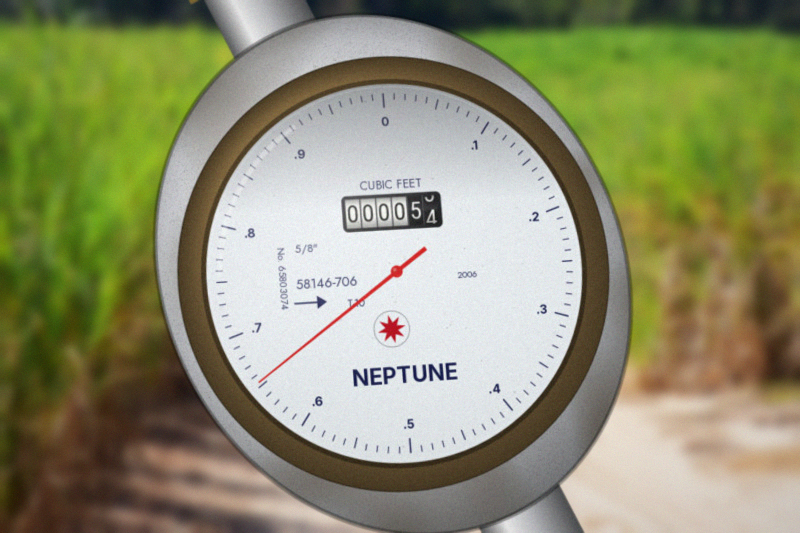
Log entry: 53.65 ft³
